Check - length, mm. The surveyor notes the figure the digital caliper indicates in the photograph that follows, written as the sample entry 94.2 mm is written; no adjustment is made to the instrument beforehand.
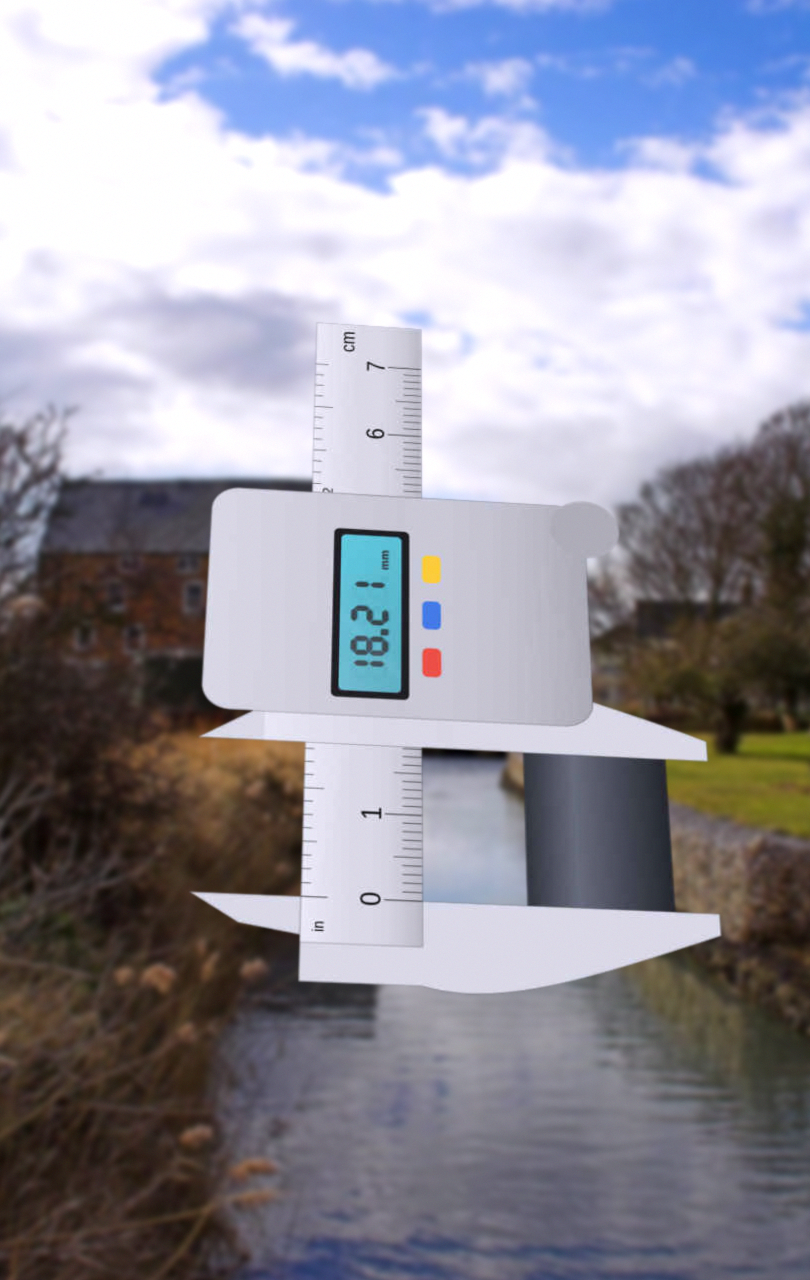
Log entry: 18.21 mm
